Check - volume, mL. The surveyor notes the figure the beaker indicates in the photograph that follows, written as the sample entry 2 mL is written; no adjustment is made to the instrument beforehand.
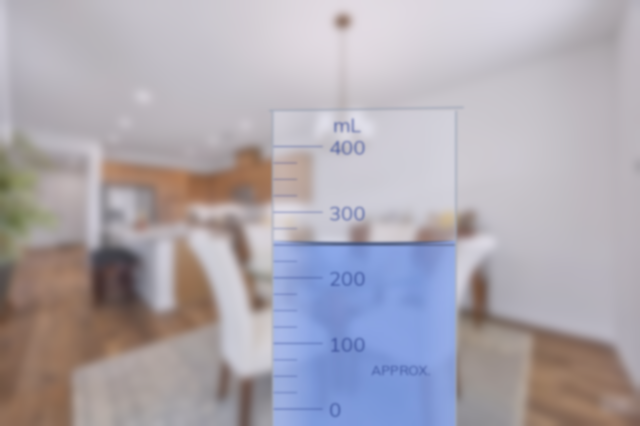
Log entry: 250 mL
